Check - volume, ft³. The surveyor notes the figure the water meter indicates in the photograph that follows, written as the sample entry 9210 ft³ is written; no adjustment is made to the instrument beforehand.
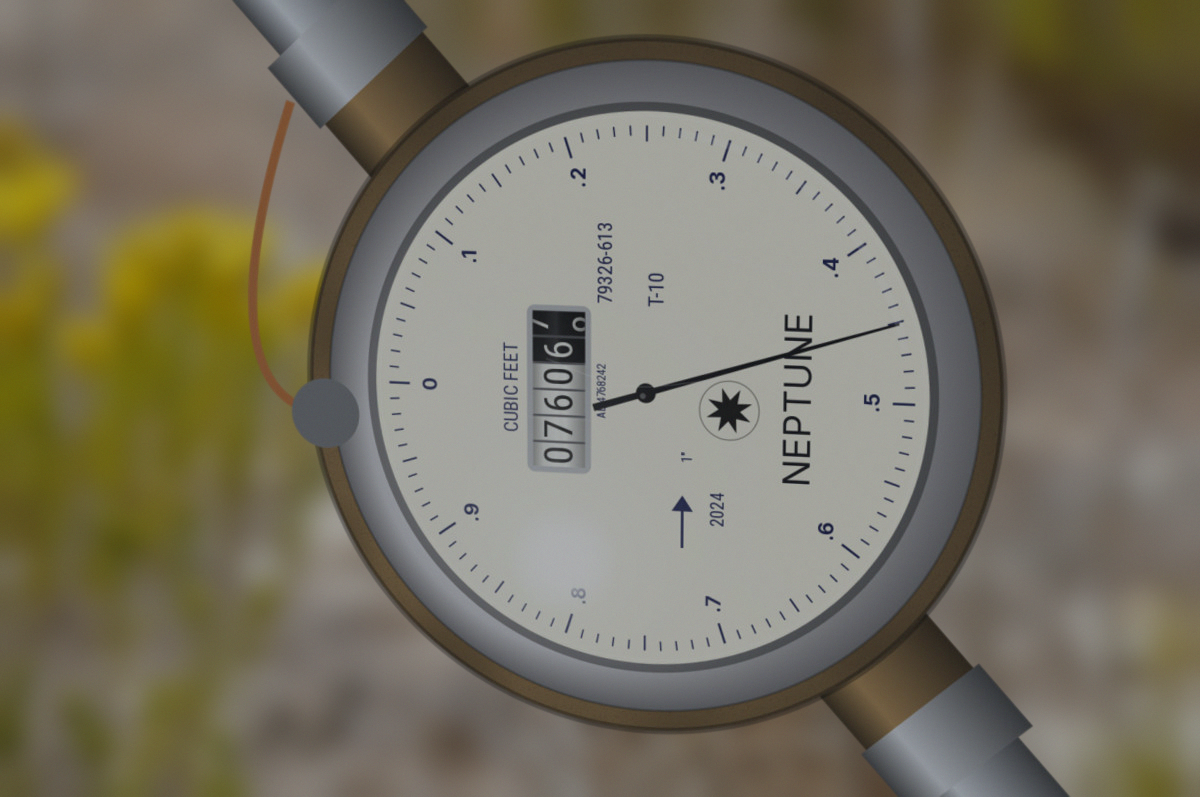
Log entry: 76067.45 ft³
